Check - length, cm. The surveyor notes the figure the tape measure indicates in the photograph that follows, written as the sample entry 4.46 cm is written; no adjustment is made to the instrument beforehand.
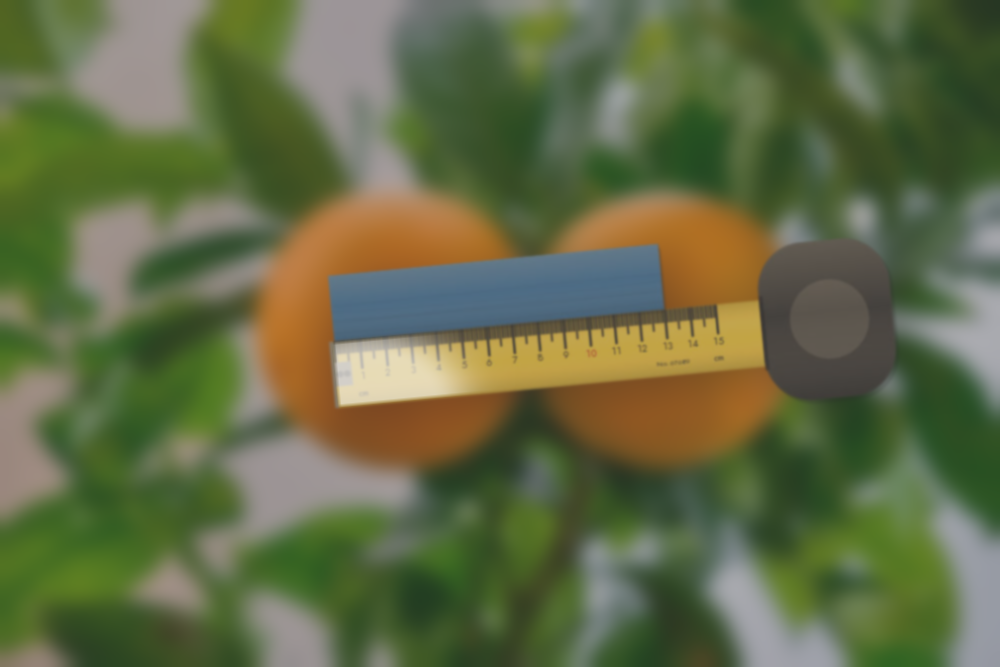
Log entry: 13 cm
